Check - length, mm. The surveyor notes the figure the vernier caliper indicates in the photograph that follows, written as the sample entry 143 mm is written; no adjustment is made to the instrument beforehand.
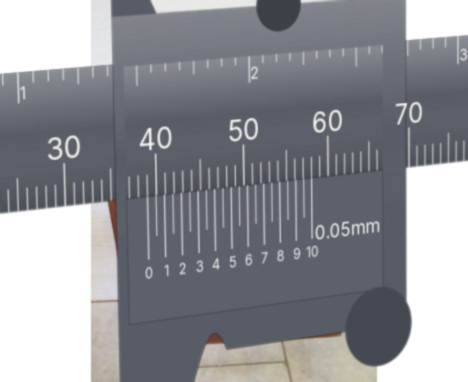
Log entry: 39.0 mm
